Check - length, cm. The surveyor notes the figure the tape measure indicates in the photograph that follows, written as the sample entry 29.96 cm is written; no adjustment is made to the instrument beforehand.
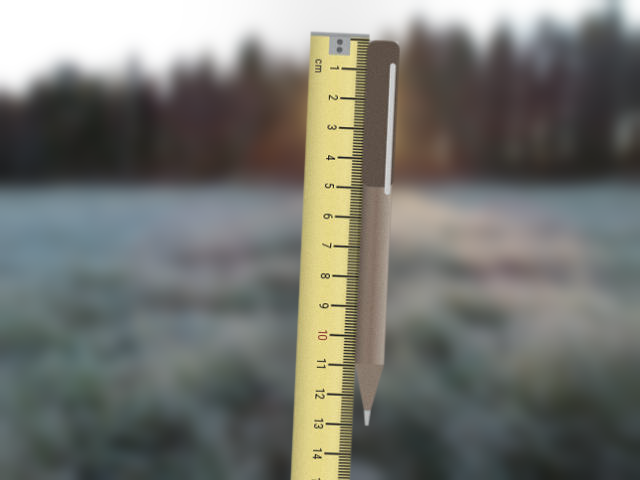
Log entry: 13 cm
